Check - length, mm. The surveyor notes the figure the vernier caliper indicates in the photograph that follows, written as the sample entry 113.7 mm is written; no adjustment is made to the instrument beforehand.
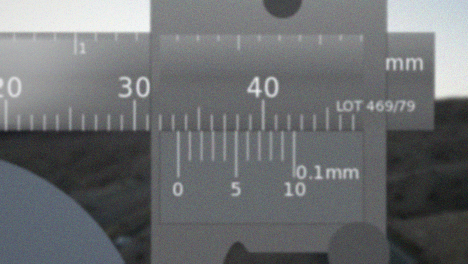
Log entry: 33.4 mm
